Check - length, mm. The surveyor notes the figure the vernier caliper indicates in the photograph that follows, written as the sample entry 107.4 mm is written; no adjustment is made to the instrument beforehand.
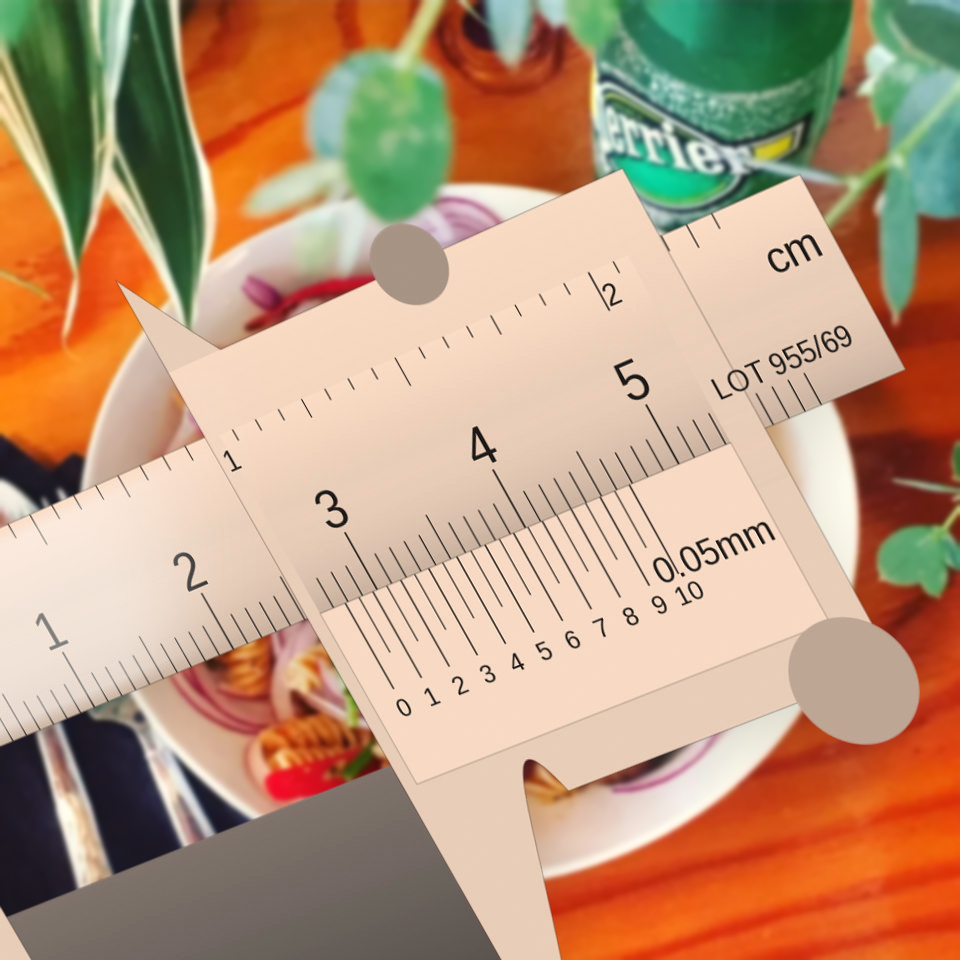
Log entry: 27.8 mm
